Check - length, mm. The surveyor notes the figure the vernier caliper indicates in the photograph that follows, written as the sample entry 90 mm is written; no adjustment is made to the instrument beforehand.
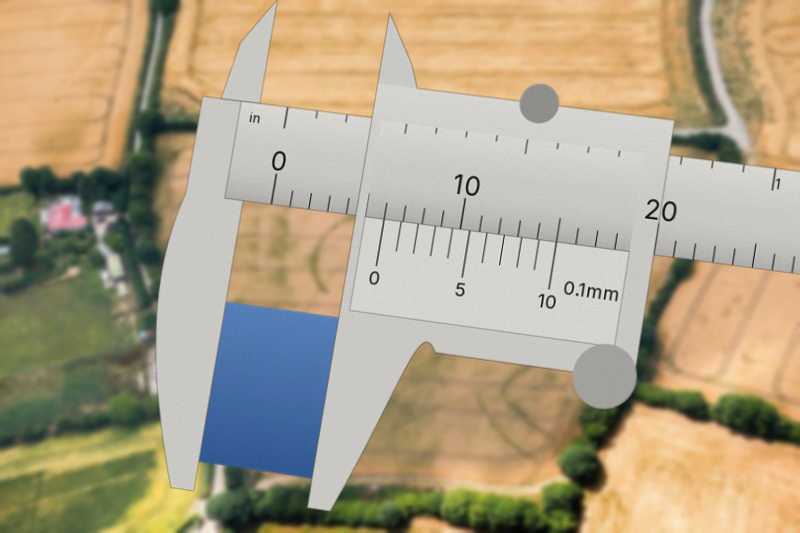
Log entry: 6.0 mm
